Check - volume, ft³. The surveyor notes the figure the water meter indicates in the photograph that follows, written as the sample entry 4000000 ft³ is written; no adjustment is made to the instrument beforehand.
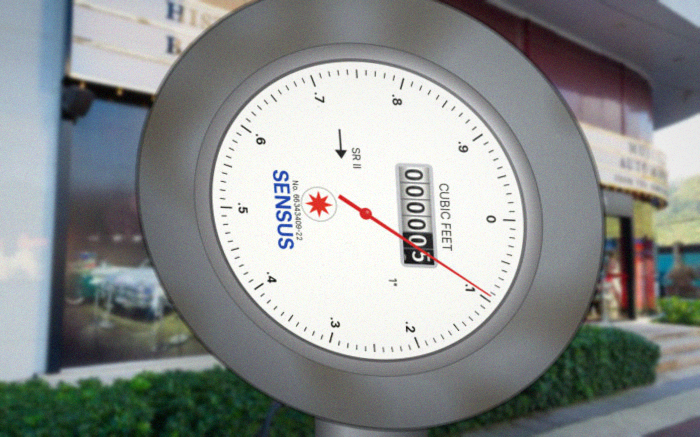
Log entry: 5.09 ft³
